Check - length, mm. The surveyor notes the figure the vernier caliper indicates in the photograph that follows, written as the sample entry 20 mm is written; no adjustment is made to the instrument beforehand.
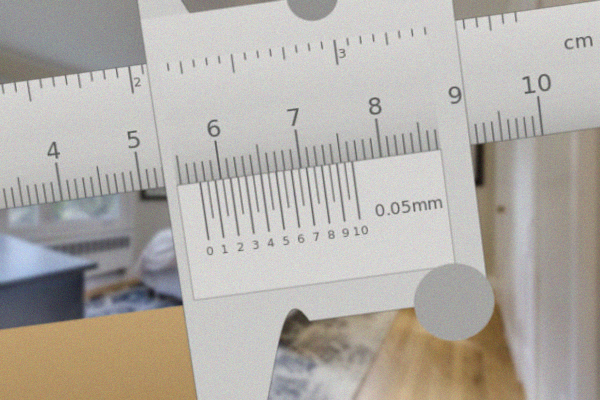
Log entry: 57.4 mm
